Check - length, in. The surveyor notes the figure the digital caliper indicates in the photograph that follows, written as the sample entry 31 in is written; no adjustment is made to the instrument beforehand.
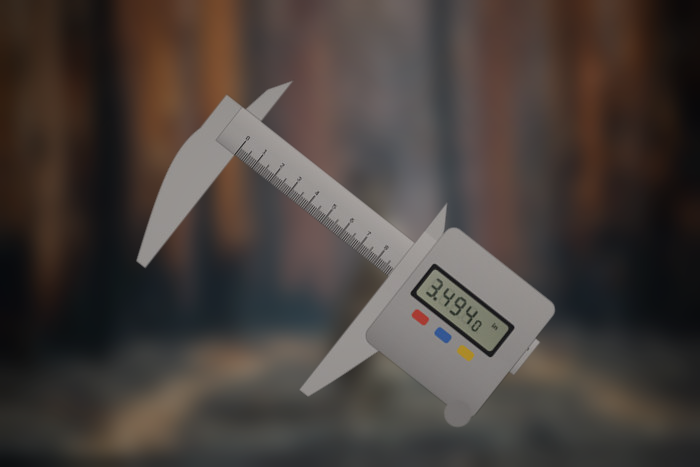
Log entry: 3.4940 in
